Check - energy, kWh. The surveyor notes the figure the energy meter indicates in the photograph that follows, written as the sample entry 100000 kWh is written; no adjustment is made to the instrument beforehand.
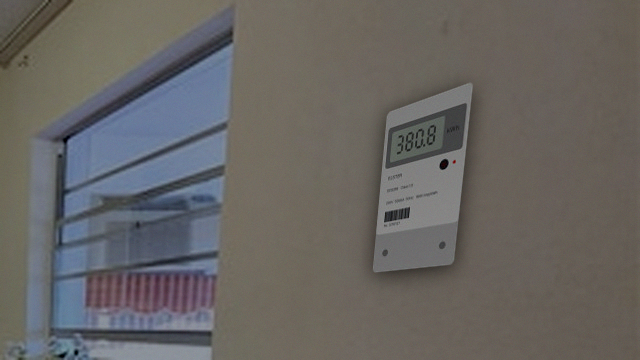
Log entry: 380.8 kWh
